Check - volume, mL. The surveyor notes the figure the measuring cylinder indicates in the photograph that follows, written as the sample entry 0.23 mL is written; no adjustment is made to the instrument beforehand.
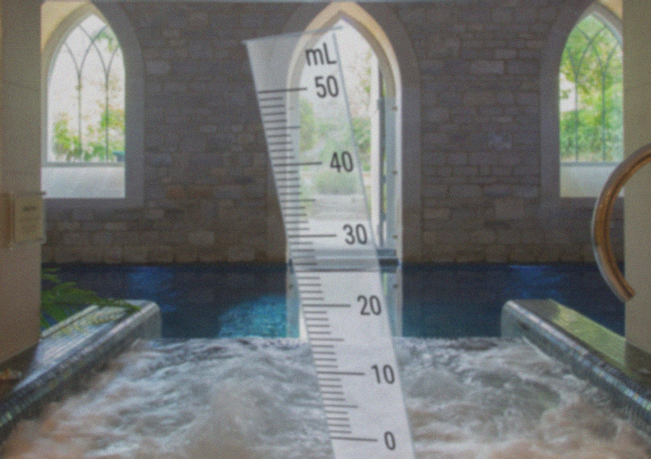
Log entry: 25 mL
